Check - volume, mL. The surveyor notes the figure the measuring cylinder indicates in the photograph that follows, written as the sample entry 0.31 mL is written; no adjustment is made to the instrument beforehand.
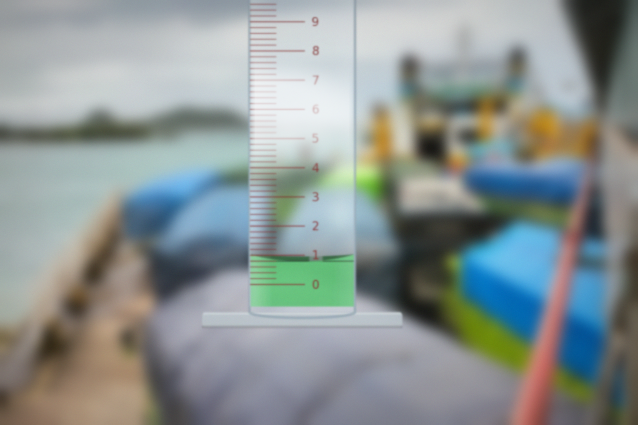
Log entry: 0.8 mL
